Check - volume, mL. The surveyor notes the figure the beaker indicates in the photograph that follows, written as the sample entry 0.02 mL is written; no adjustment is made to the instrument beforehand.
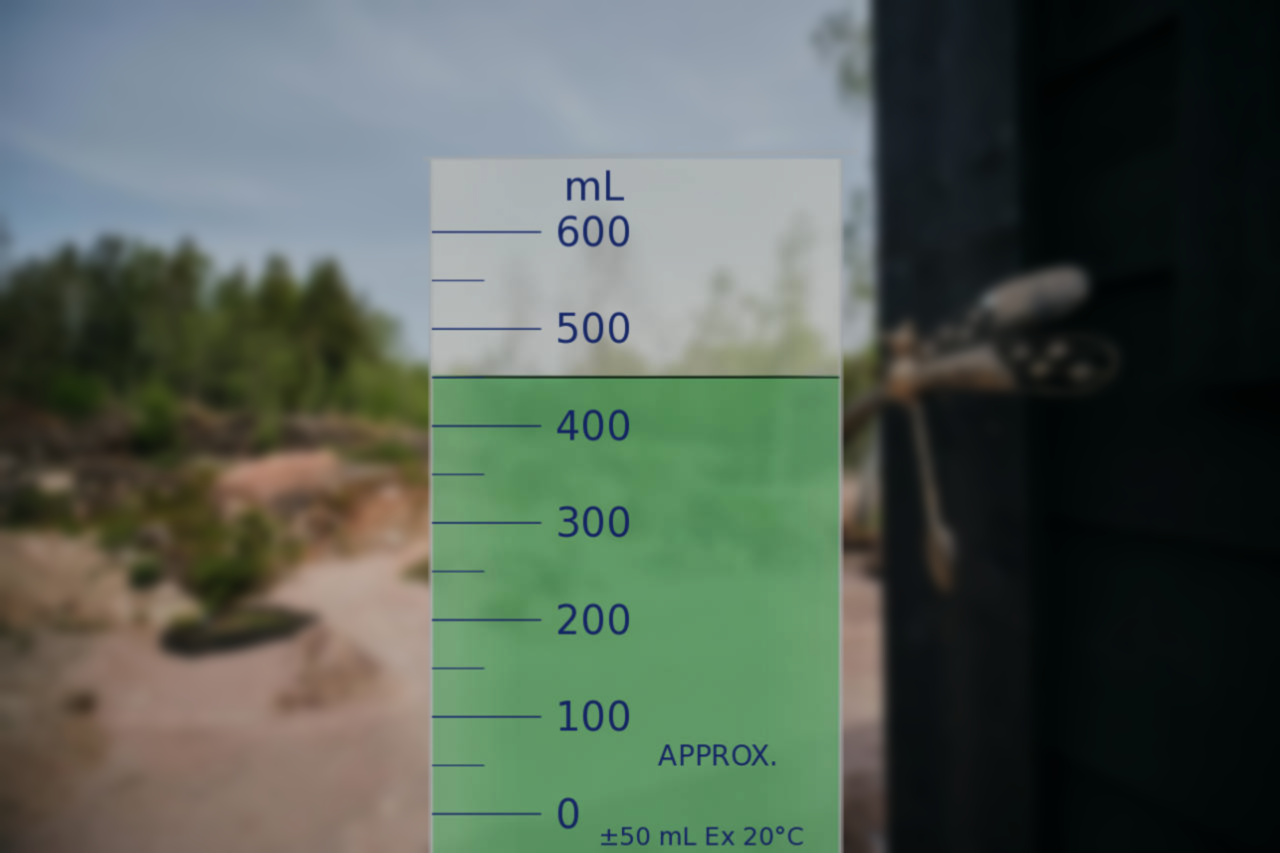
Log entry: 450 mL
